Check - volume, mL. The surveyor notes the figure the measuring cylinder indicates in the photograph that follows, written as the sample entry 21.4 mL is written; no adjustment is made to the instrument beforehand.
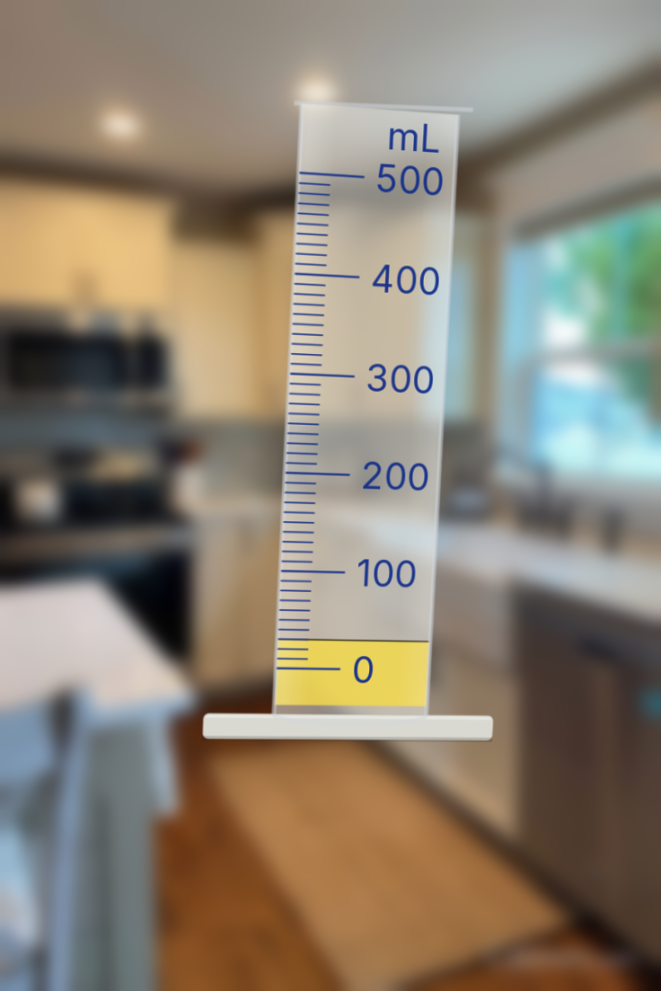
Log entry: 30 mL
